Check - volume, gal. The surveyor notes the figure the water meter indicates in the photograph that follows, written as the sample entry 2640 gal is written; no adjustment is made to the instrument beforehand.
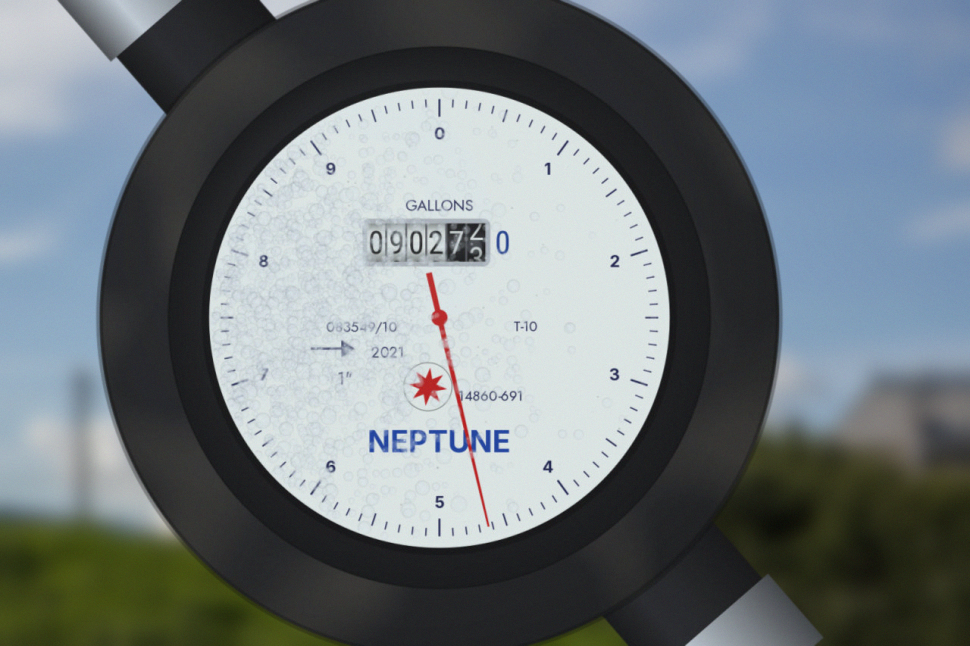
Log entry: 902724.6 gal
